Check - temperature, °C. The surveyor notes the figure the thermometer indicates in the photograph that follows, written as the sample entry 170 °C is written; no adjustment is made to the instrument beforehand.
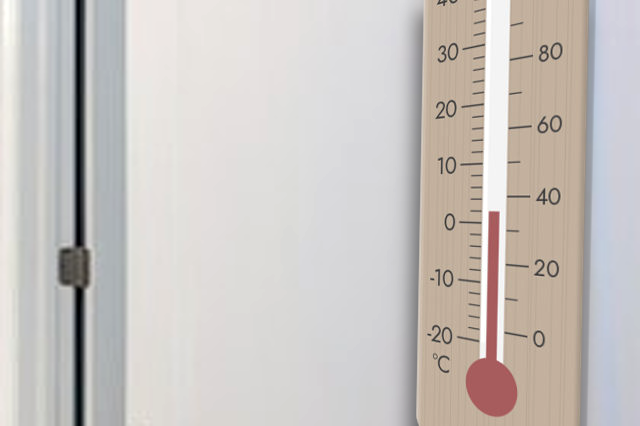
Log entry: 2 °C
